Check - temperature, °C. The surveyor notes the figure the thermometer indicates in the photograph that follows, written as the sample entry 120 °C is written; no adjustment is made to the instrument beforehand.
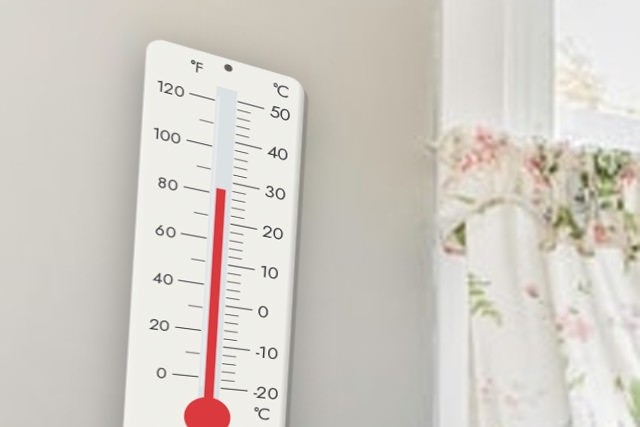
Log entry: 28 °C
